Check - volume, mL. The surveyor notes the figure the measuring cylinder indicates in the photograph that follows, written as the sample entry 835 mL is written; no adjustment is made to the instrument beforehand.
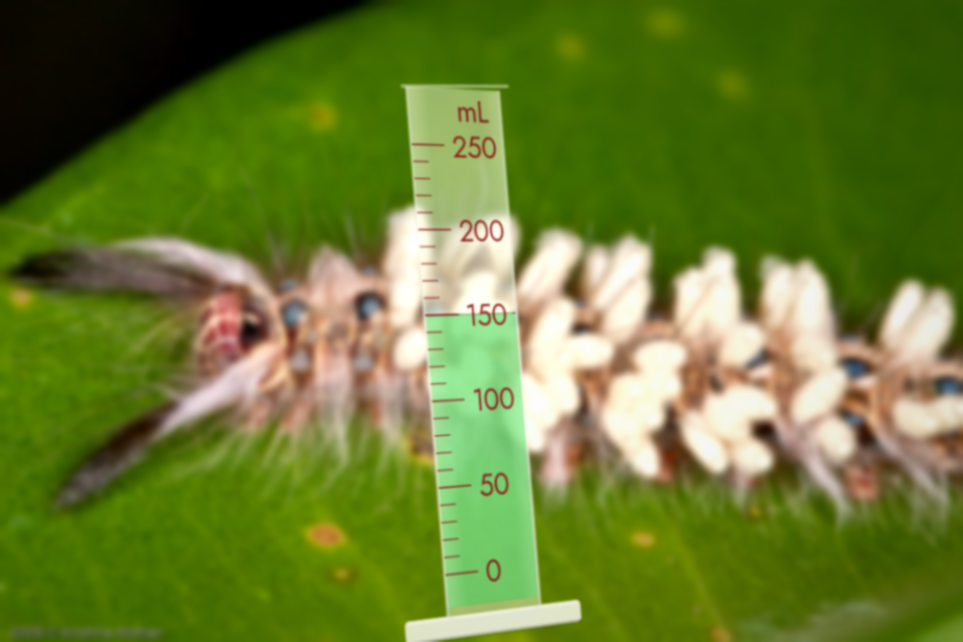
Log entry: 150 mL
